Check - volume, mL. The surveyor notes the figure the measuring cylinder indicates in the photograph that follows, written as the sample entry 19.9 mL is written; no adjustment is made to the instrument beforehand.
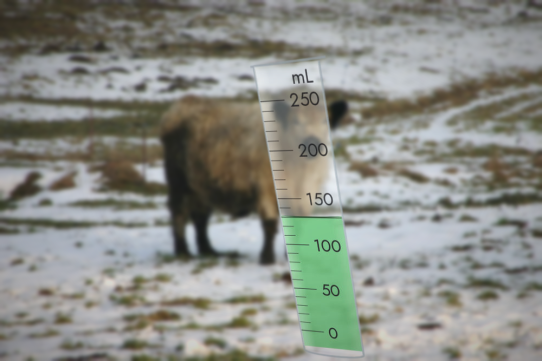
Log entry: 130 mL
